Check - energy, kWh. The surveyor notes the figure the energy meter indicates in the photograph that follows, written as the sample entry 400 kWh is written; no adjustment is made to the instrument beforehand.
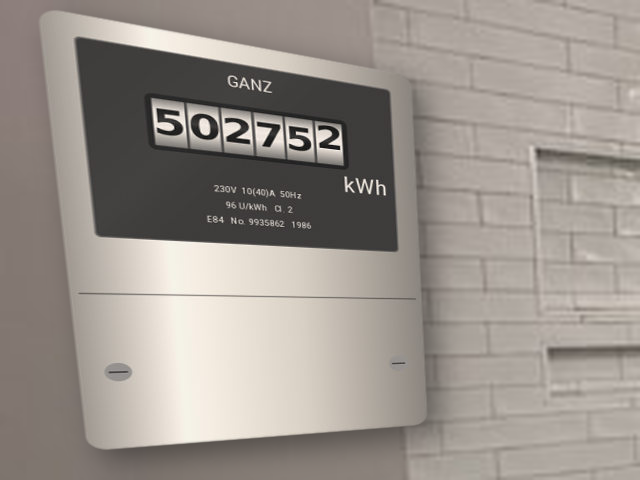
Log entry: 502752 kWh
